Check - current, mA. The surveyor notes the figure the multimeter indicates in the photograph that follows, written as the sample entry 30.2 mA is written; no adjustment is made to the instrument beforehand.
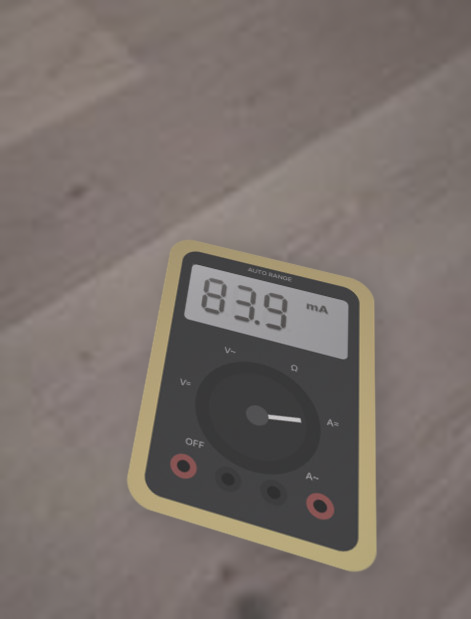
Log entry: 83.9 mA
